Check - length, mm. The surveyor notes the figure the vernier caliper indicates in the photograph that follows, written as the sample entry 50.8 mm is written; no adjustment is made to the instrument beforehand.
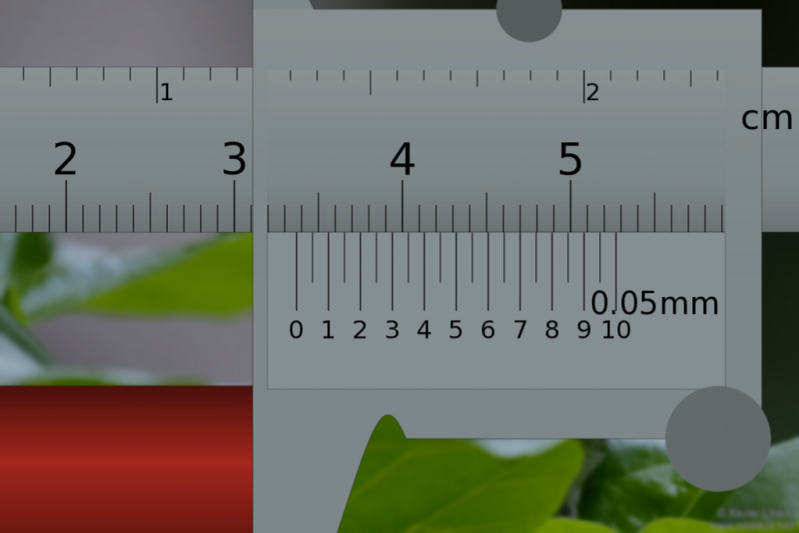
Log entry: 33.7 mm
